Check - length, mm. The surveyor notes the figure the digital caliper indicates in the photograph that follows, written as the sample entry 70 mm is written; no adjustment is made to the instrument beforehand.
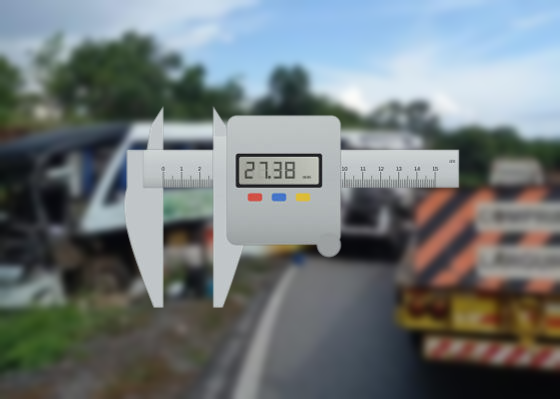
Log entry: 27.38 mm
